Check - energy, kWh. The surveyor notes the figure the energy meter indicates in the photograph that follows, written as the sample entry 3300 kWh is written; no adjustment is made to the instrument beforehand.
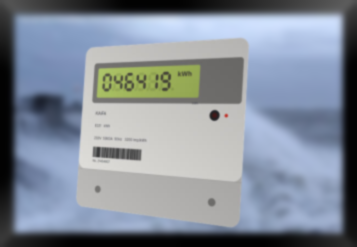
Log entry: 46419 kWh
